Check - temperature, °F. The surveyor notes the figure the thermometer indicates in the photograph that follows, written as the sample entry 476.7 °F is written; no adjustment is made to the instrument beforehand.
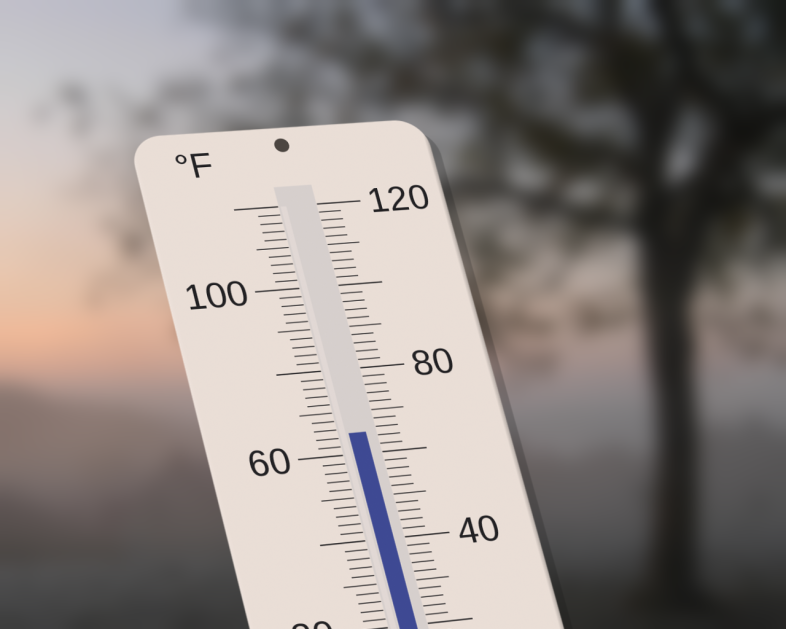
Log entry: 65 °F
